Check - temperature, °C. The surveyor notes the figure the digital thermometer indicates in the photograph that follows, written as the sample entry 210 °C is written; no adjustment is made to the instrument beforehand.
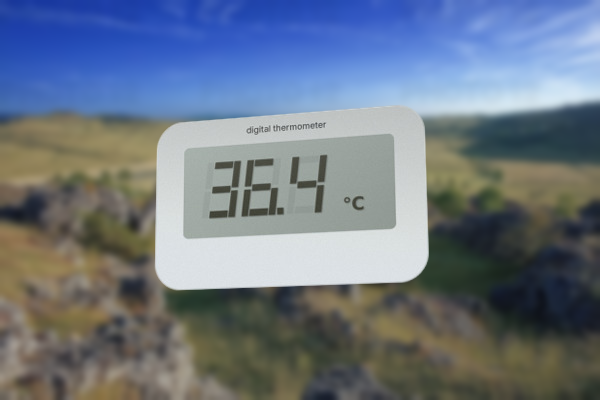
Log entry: 36.4 °C
